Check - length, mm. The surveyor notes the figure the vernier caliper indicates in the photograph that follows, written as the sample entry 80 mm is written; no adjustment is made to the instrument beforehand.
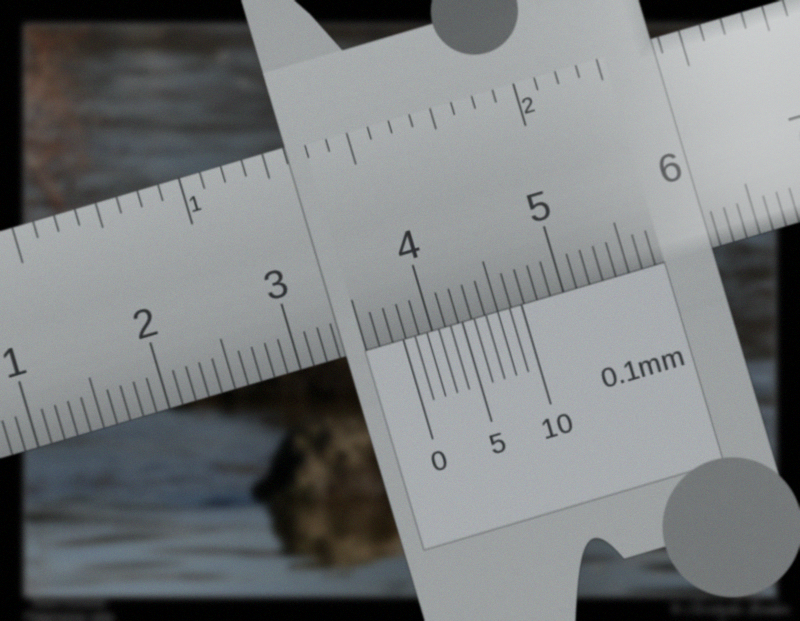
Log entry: 37.8 mm
